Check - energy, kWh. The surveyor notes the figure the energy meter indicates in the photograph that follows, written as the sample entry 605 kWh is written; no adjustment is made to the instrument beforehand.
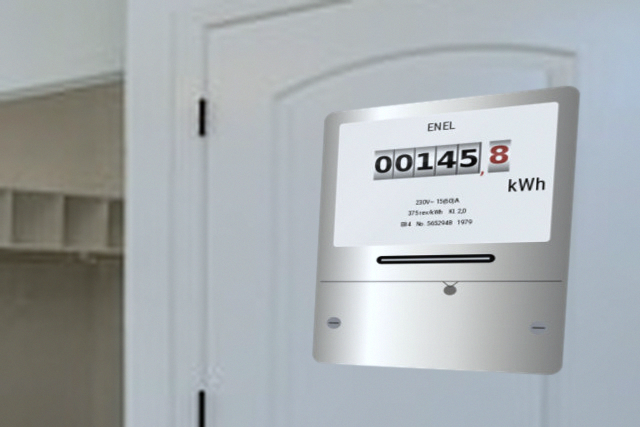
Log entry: 145.8 kWh
